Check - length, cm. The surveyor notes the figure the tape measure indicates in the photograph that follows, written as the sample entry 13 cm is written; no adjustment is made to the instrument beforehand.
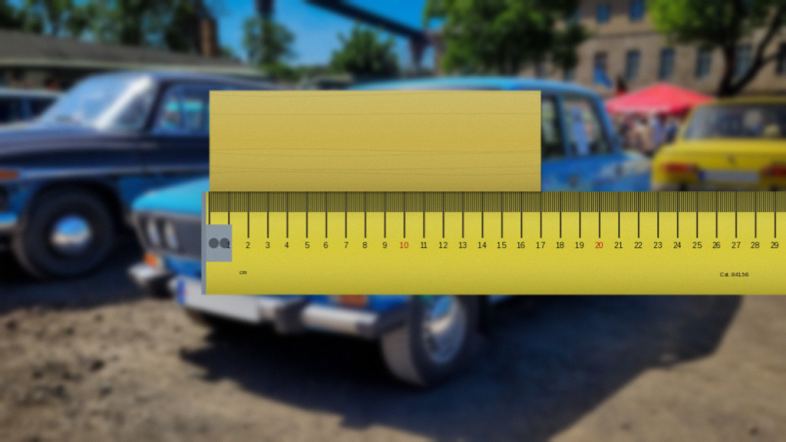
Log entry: 17 cm
